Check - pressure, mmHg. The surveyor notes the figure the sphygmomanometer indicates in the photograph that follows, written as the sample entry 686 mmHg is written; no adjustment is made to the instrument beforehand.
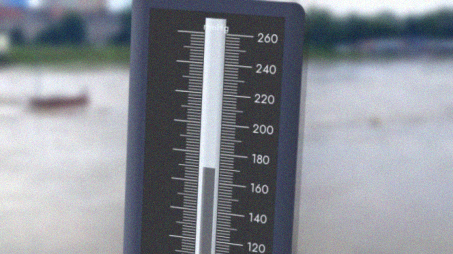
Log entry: 170 mmHg
